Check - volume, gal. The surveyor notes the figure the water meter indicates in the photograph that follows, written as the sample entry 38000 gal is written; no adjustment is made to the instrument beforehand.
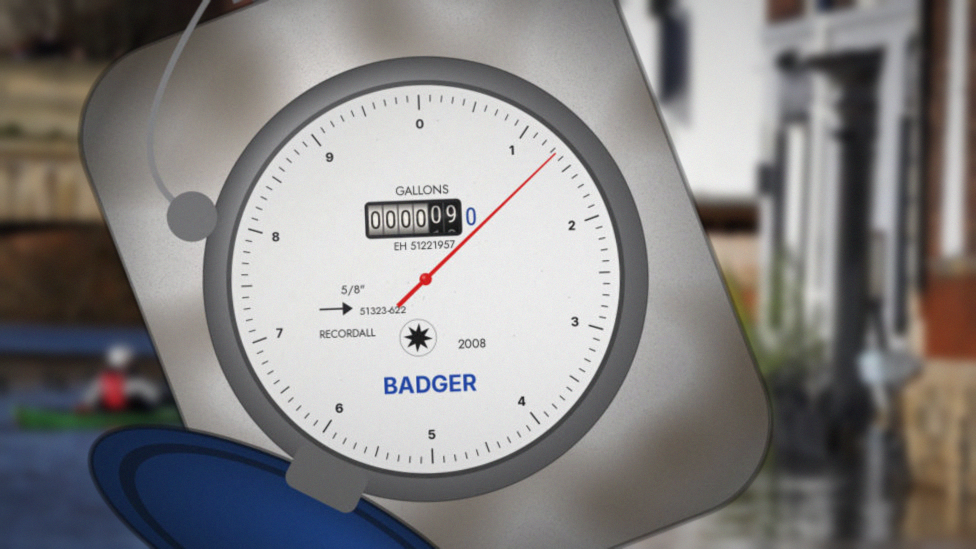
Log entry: 91.3 gal
